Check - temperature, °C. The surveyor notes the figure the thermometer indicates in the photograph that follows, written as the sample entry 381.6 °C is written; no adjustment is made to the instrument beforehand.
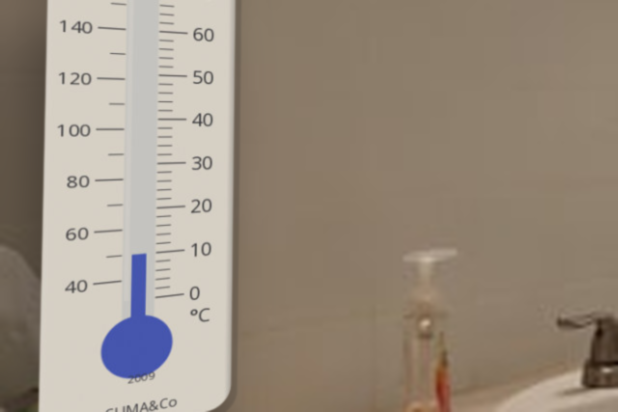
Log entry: 10 °C
